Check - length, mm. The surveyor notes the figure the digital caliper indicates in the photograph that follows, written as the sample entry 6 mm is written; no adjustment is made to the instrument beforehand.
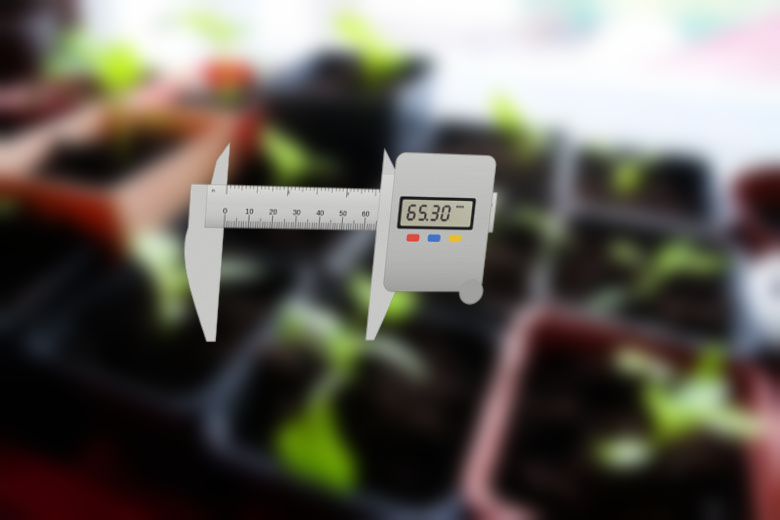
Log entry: 65.30 mm
